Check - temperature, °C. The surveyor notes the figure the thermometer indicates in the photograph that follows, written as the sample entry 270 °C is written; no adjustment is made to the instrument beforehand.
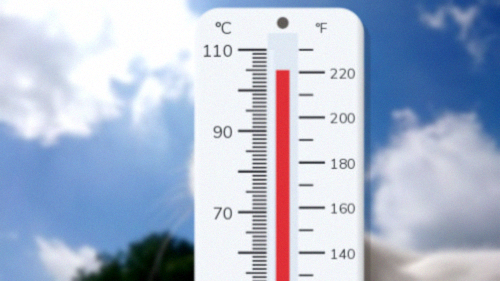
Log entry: 105 °C
